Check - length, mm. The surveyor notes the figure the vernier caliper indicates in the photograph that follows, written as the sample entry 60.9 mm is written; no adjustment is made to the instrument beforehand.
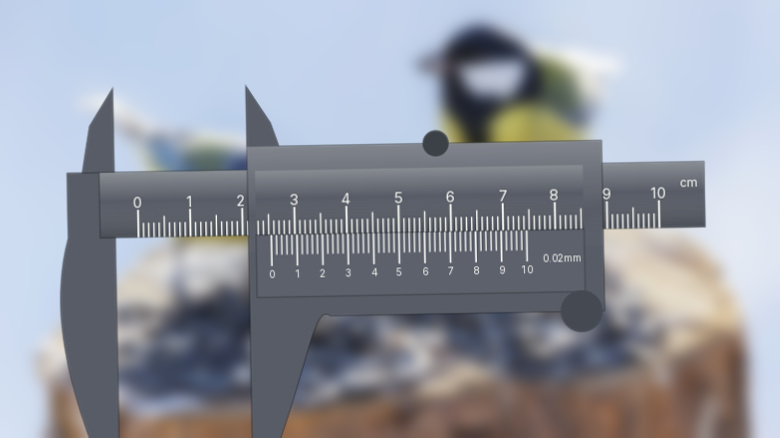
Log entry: 25.5 mm
